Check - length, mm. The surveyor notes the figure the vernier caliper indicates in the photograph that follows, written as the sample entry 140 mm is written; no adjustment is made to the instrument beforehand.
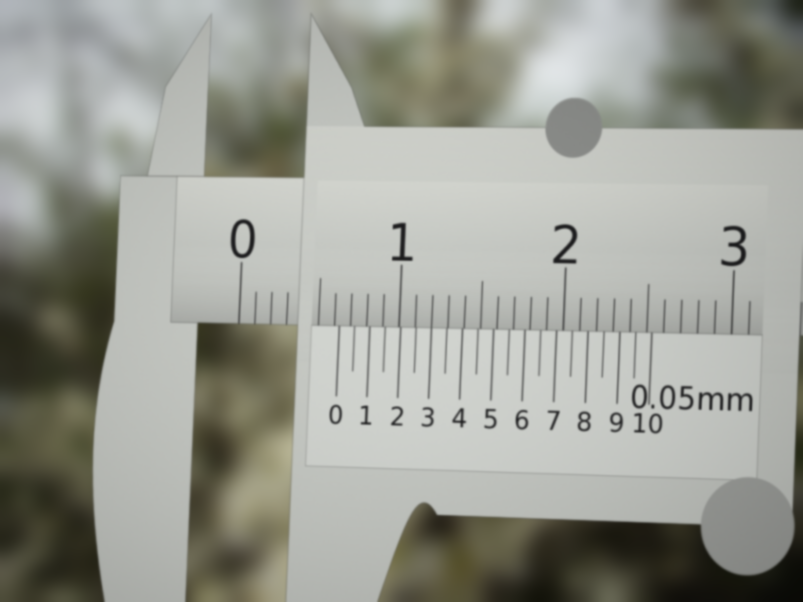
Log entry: 6.3 mm
